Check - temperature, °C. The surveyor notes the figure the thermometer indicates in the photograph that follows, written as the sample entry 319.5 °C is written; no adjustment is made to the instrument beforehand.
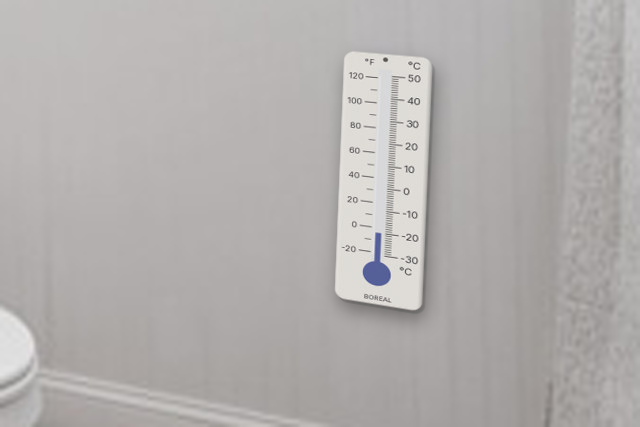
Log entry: -20 °C
